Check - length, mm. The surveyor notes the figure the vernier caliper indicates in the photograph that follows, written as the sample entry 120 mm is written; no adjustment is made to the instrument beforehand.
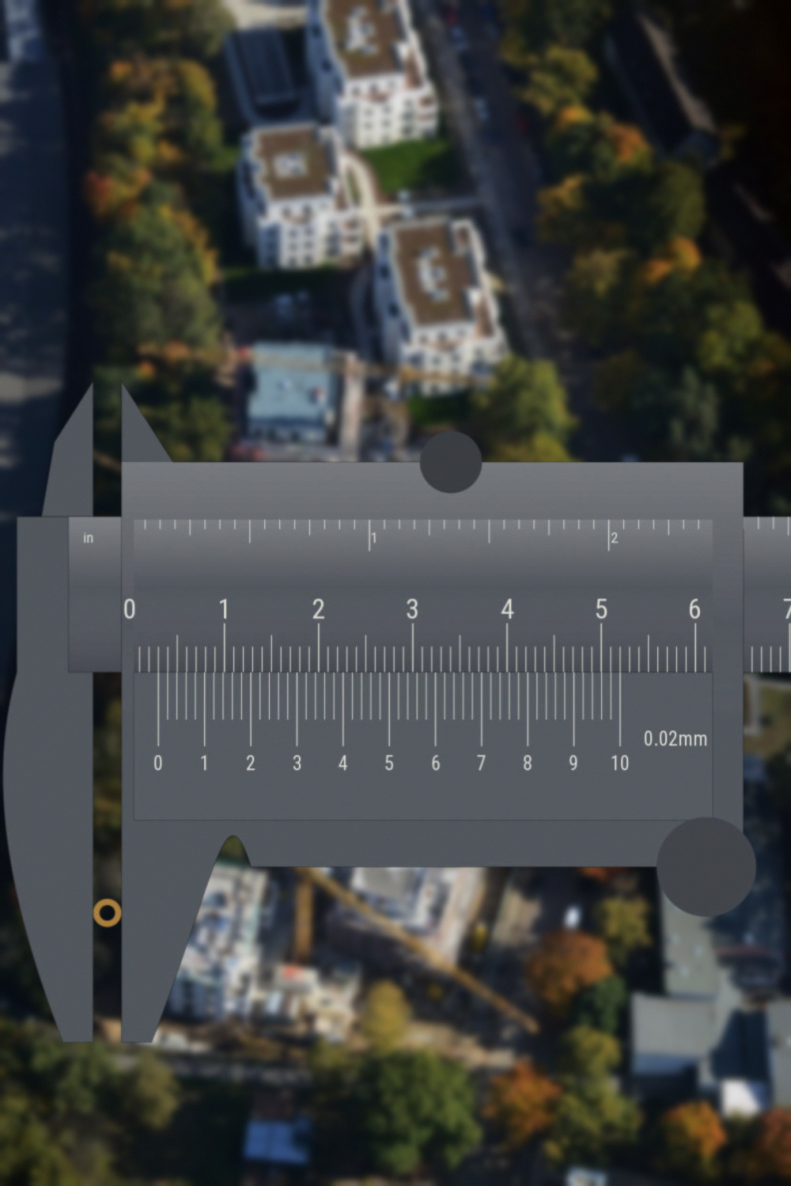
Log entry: 3.0 mm
